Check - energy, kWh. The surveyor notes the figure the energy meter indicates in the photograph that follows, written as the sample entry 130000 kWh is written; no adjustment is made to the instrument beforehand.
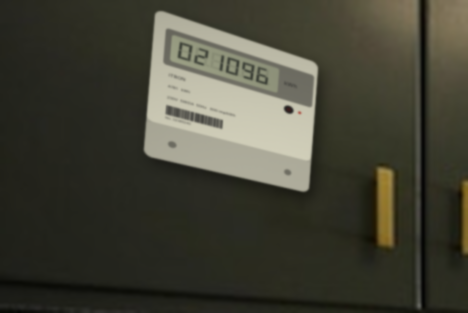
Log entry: 21096 kWh
